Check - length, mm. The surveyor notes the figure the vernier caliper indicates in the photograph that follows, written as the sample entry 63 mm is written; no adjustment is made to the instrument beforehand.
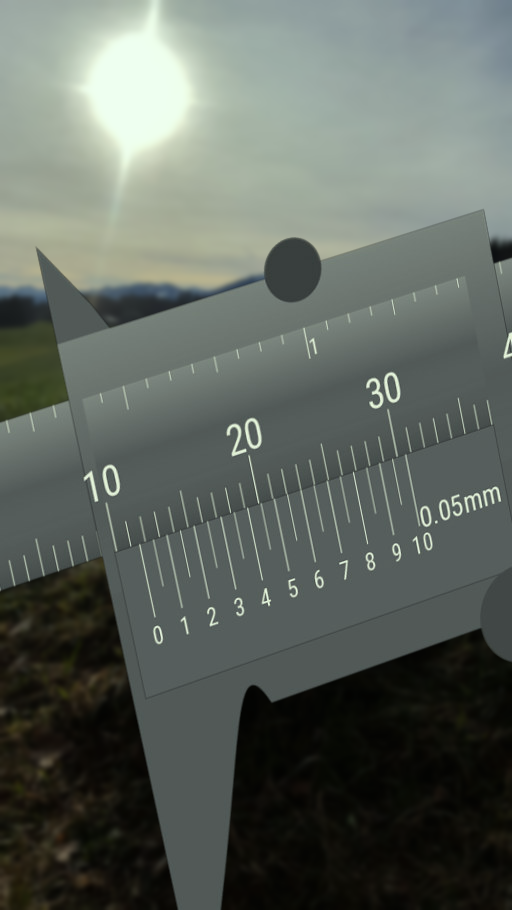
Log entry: 11.6 mm
